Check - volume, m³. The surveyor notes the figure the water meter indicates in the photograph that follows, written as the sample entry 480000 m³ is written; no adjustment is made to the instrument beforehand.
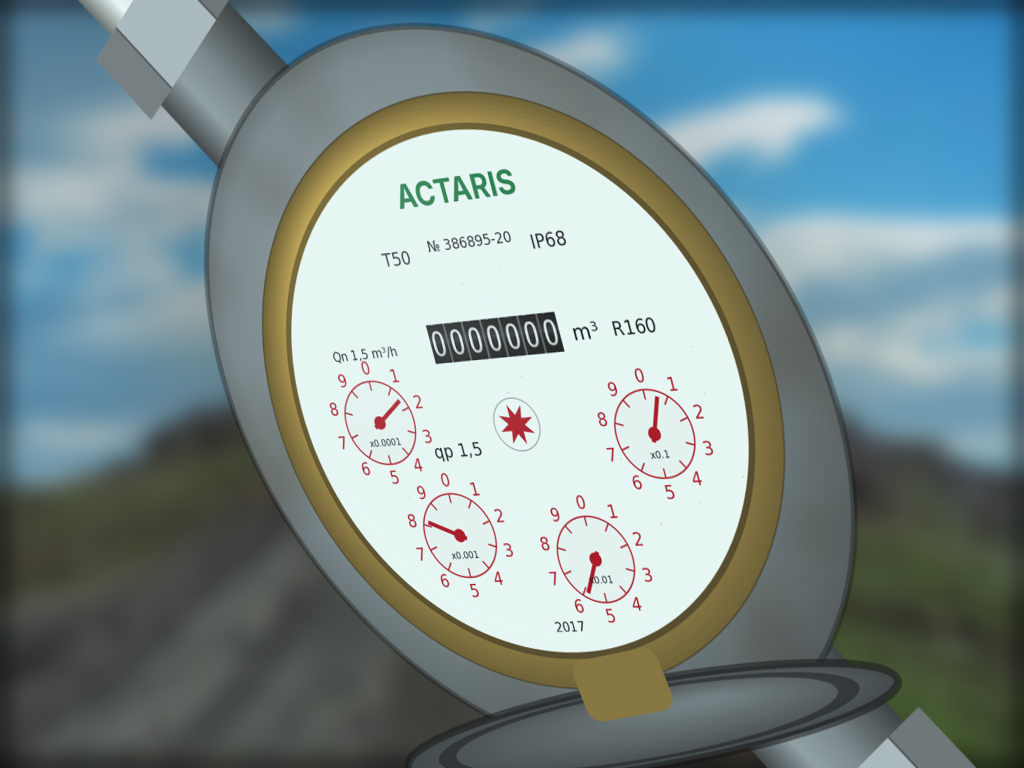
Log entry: 0.0581 m³
